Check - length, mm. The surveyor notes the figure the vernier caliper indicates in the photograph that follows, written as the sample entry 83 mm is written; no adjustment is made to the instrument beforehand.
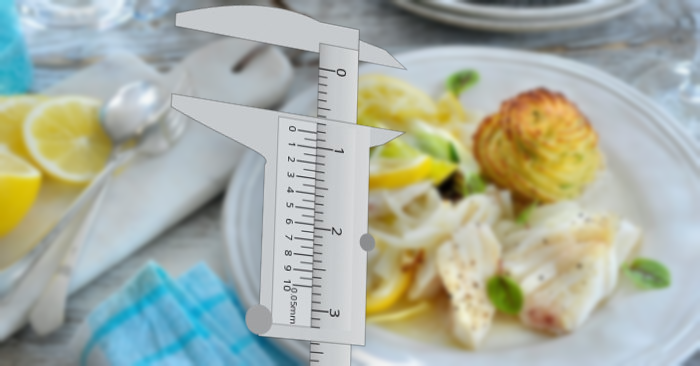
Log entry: 8.2 mm
